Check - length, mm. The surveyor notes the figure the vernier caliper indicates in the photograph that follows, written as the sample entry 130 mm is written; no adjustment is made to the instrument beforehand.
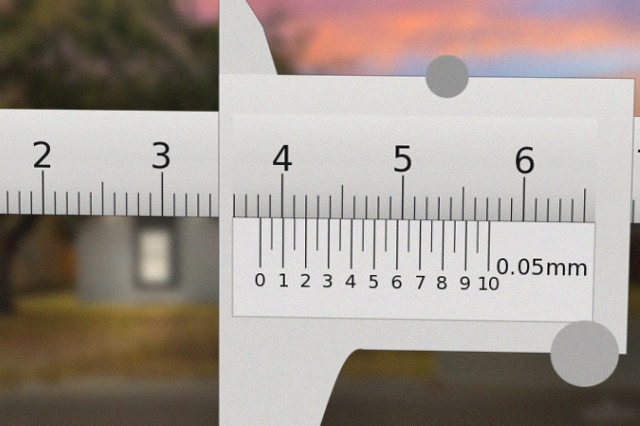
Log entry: 38.2 mm
